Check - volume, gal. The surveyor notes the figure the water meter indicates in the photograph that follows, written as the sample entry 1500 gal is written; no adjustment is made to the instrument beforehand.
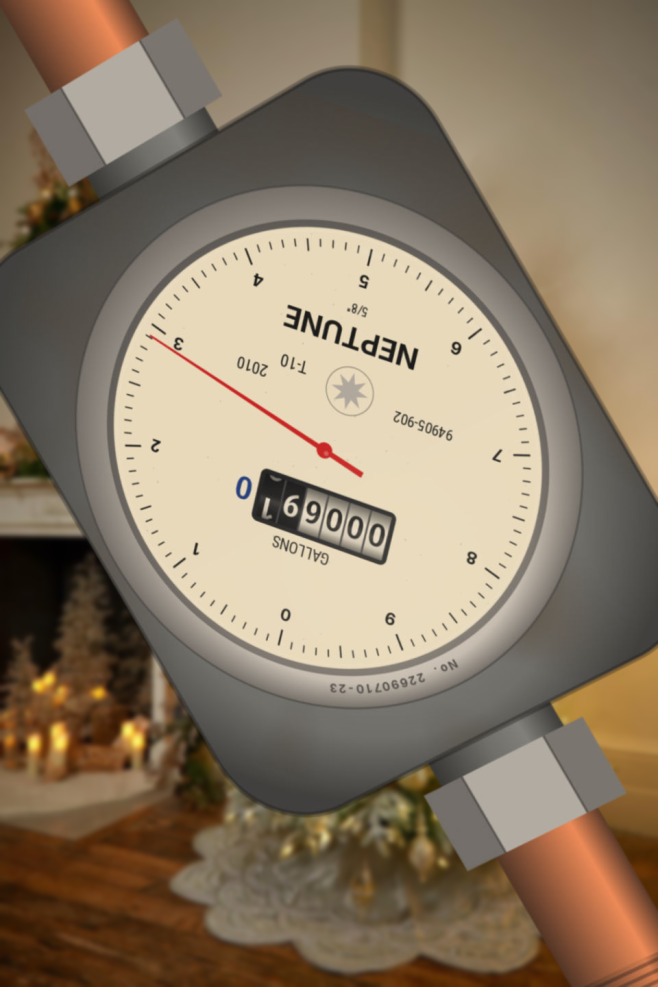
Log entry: 6912.9 gal
